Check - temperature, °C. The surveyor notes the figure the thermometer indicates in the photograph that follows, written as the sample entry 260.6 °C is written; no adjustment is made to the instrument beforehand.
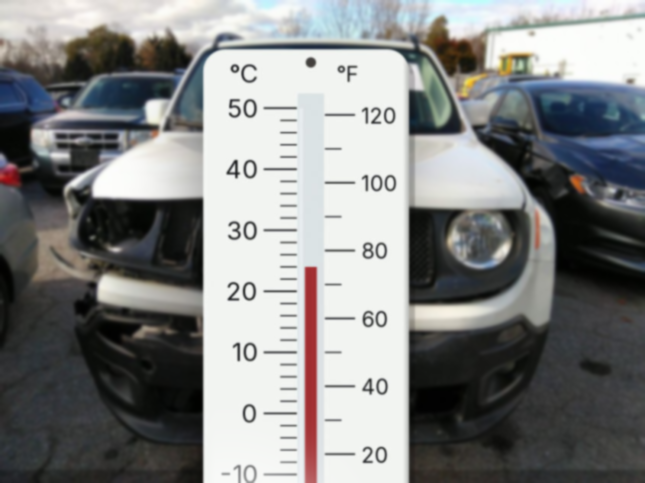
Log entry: 24 °C
